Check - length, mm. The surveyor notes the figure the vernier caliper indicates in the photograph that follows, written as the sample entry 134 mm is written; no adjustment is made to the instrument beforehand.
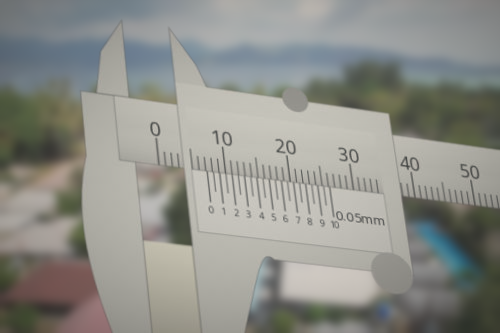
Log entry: 7.2 mm
